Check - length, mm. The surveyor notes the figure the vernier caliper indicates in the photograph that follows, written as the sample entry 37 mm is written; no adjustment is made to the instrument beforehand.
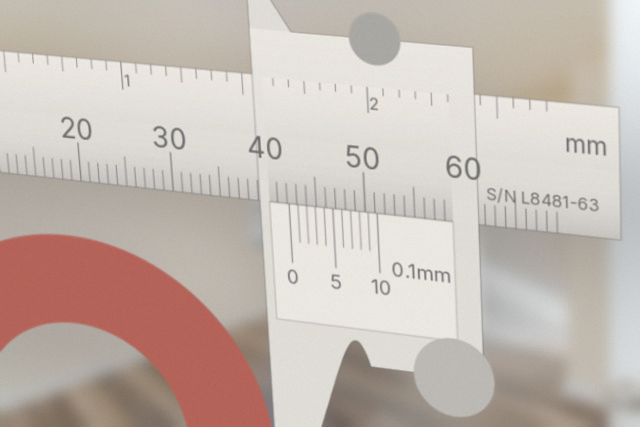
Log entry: 42.2 mm
